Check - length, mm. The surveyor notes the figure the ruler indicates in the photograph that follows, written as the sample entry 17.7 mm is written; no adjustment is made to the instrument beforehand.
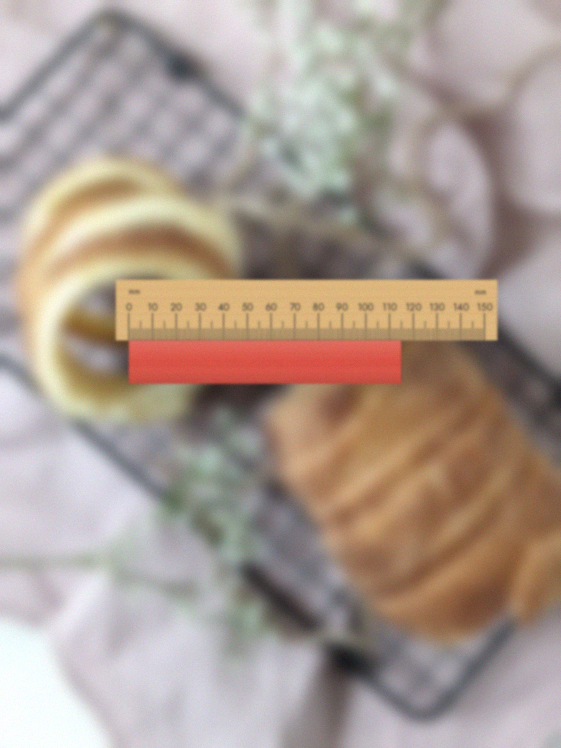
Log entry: 115 mm
